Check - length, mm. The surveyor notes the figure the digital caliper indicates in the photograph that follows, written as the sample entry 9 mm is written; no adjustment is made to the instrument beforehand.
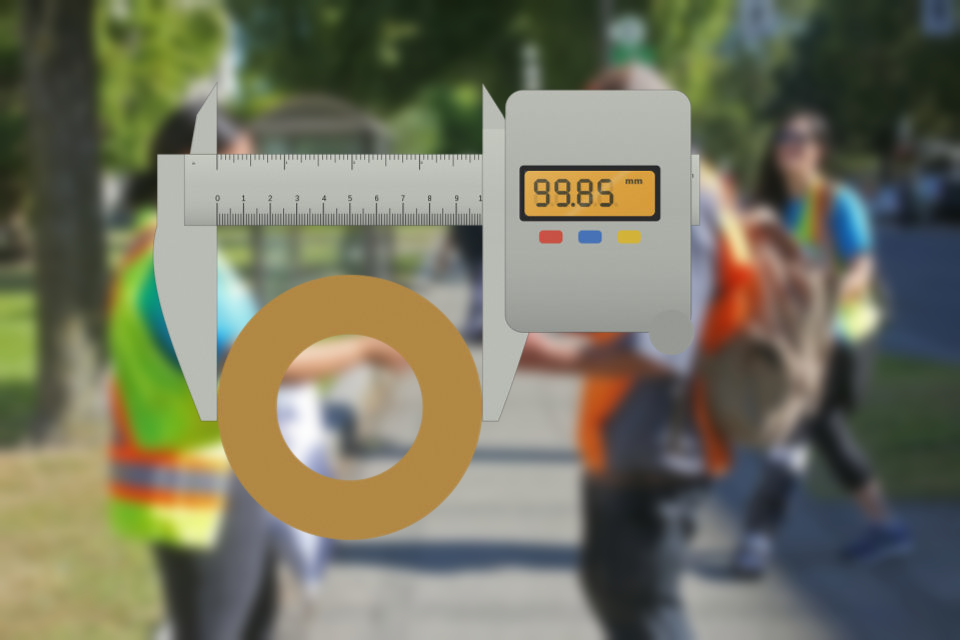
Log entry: 99.85 mm
